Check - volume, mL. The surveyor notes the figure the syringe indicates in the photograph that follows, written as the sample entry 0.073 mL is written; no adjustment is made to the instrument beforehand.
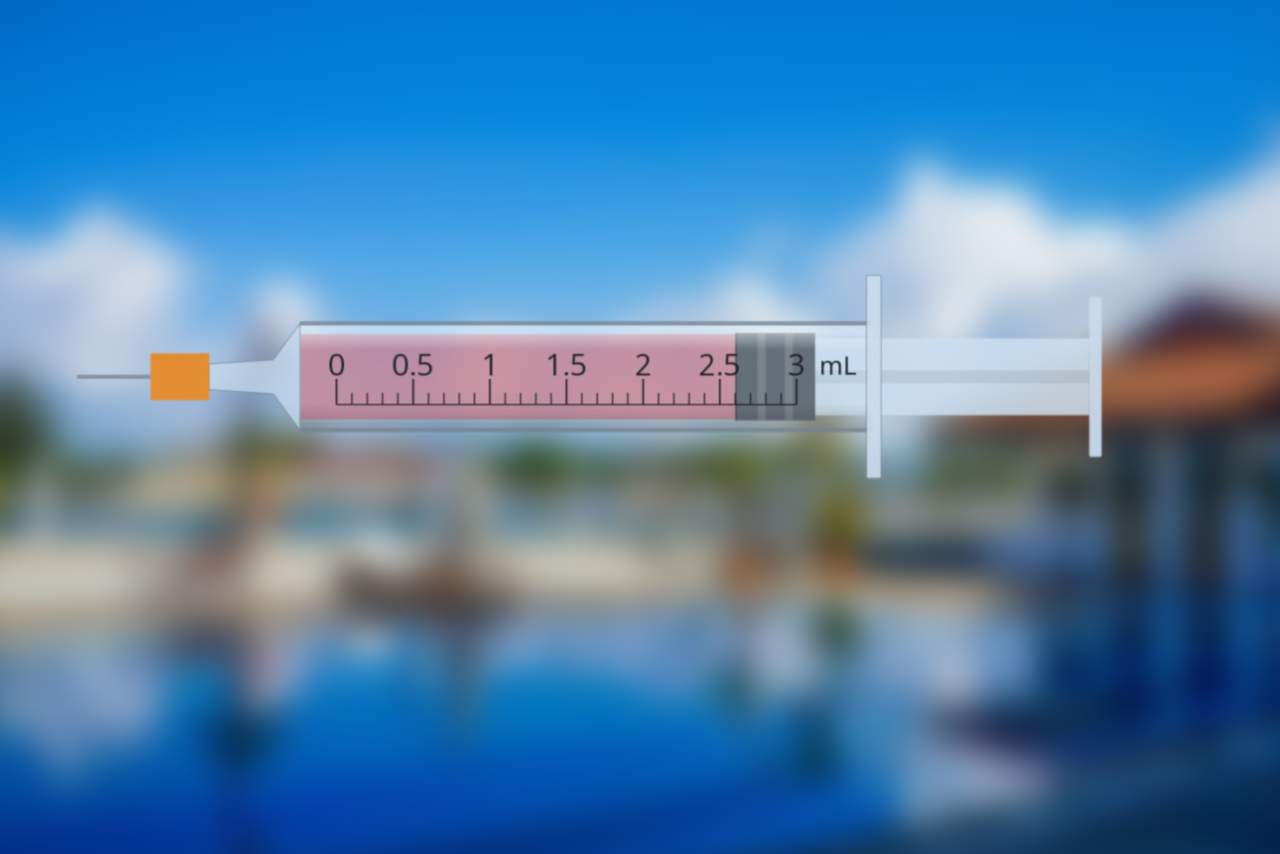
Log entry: 2.6 mL
